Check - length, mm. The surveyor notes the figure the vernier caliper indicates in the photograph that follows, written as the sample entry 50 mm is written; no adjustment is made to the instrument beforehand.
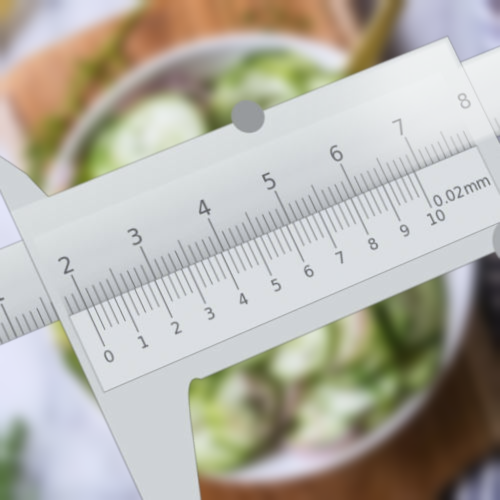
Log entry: 20.0 mm
